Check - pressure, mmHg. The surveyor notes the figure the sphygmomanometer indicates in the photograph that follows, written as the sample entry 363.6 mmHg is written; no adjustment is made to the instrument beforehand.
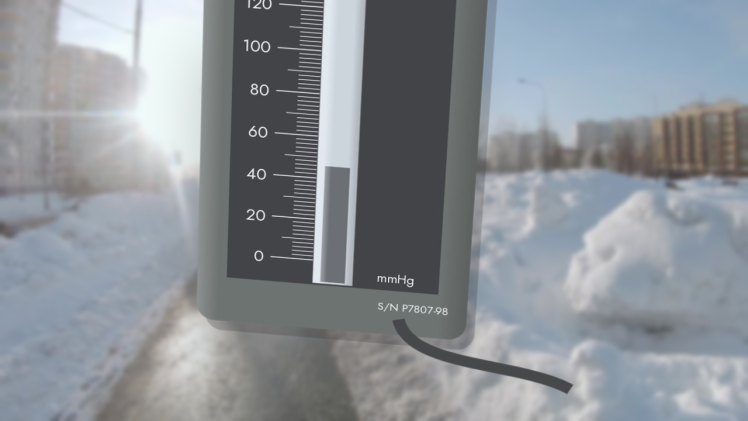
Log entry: 46 mmHg
